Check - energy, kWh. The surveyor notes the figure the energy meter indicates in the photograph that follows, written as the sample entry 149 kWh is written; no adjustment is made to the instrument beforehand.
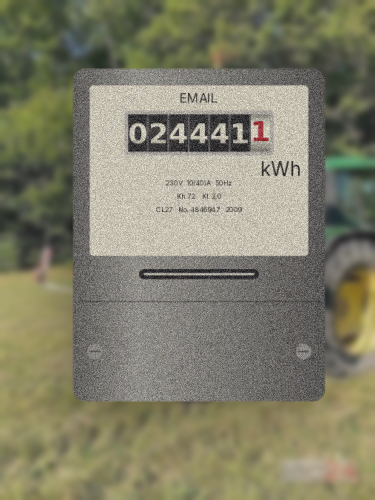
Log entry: 24441.1 kWh
